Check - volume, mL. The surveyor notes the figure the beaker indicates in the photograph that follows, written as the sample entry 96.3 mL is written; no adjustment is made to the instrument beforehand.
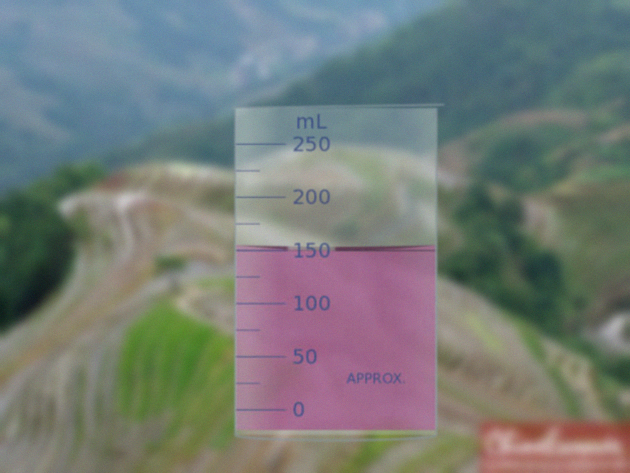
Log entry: 150 mL
